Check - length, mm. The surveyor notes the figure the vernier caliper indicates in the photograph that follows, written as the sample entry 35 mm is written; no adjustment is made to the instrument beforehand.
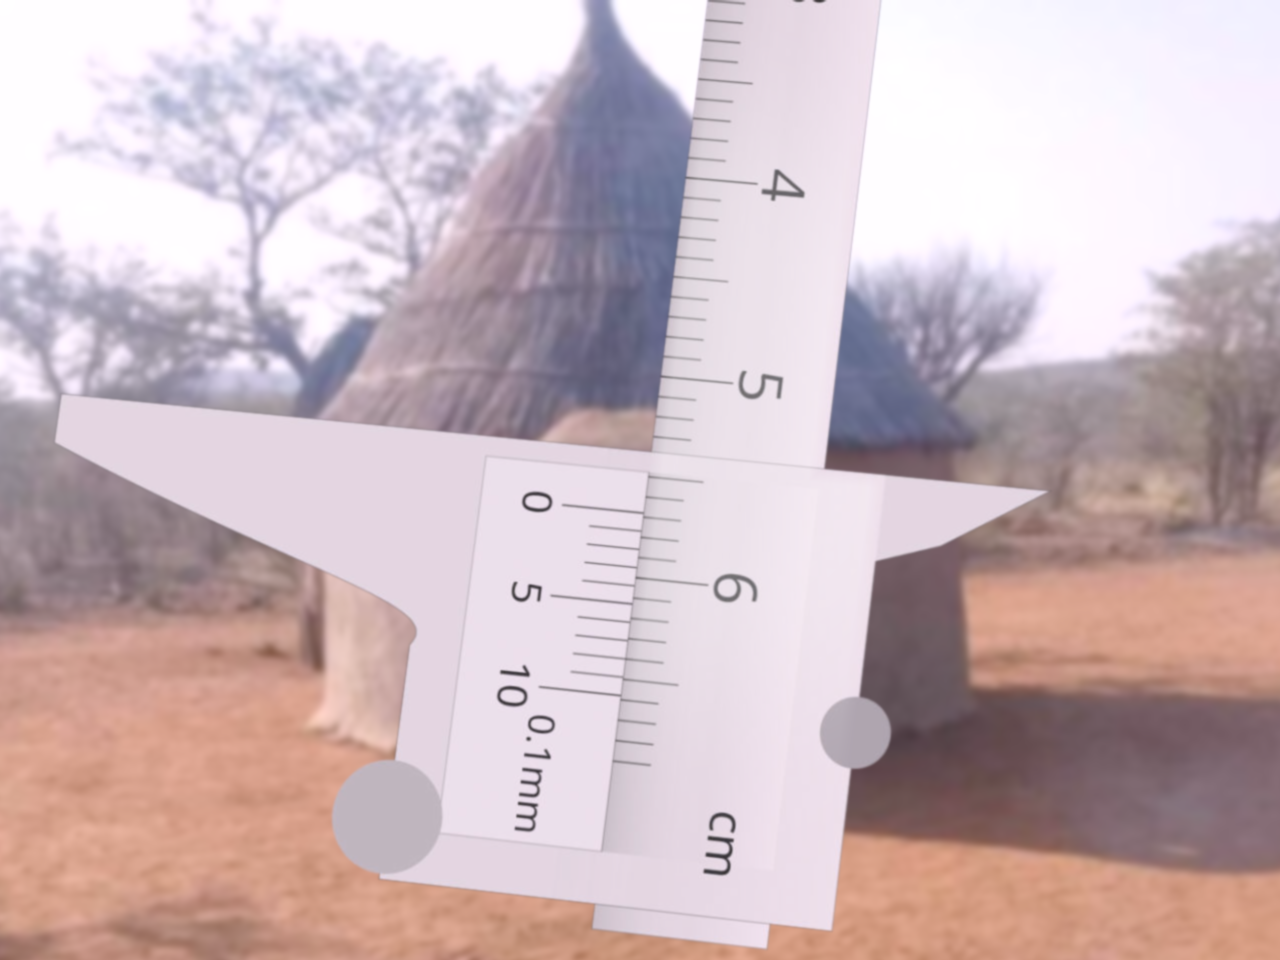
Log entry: 56.8 mm
